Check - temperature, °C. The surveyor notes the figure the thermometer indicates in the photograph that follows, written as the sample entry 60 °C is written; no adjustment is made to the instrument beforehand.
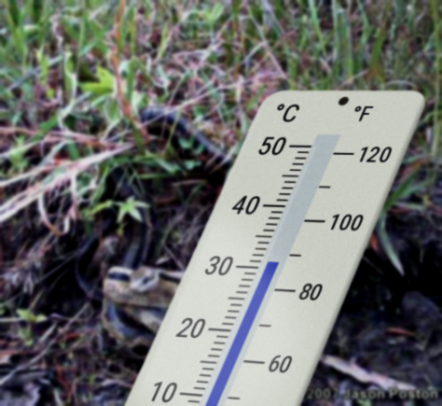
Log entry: 31 °C
